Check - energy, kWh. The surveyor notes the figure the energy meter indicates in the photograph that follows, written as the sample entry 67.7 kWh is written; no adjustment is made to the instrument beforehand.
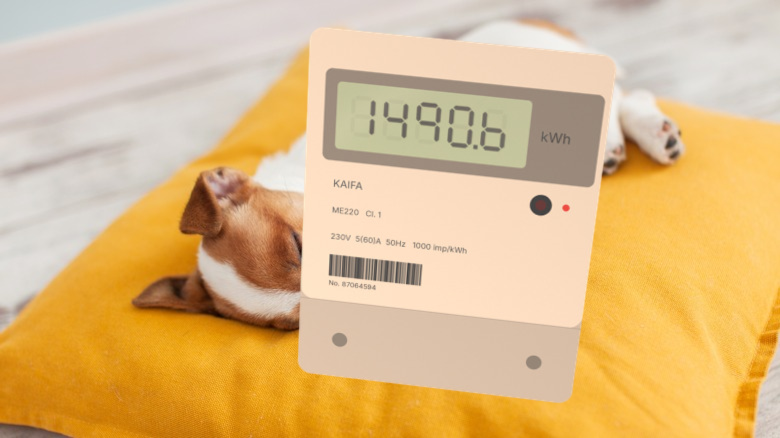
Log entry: 1490.6 kWh
